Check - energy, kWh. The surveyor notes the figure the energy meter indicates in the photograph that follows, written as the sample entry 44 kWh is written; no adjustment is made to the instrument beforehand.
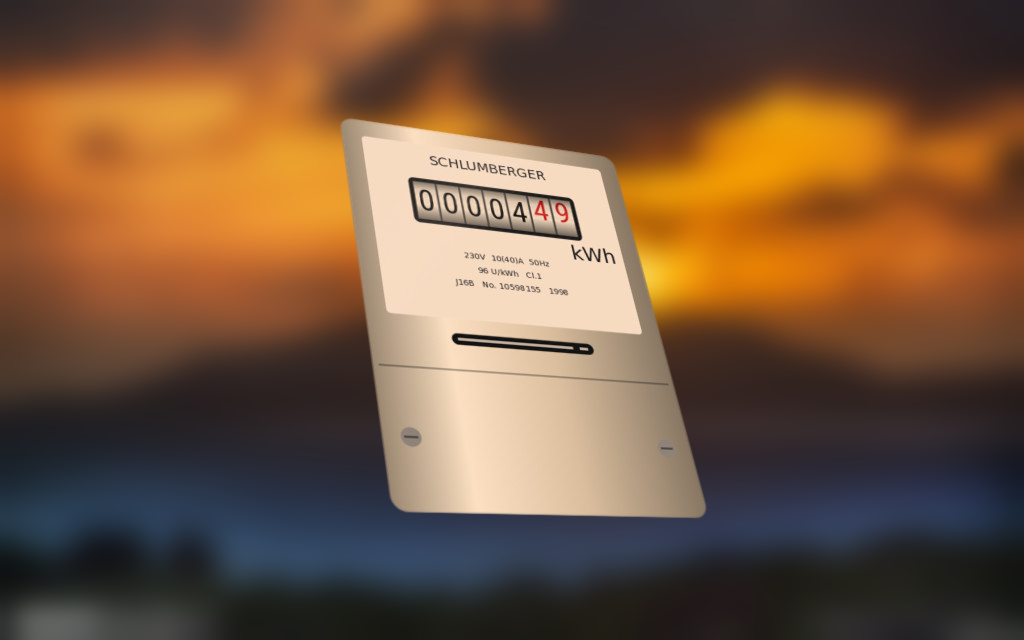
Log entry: 4.49 kWh
